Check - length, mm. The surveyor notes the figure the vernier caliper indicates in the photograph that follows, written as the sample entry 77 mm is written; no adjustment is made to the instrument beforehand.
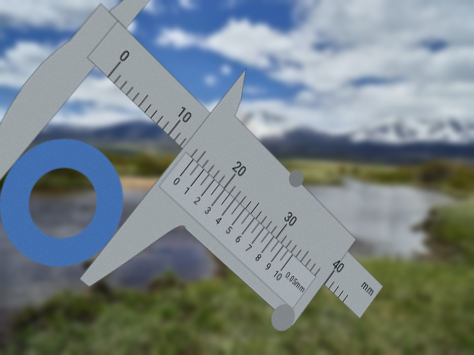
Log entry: 14.4 mm
